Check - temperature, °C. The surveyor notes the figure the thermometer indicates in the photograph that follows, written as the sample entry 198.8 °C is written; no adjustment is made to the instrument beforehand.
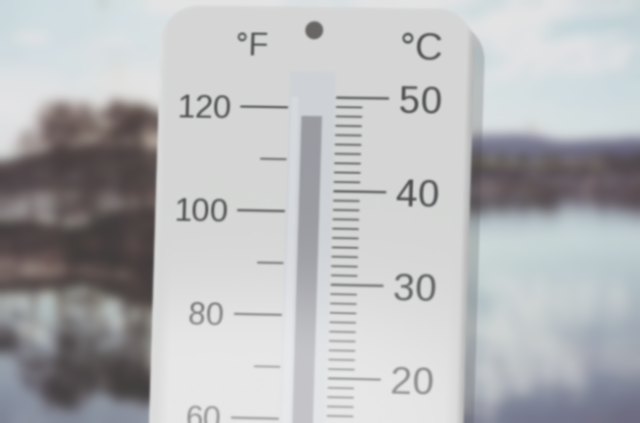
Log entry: 48 °C
